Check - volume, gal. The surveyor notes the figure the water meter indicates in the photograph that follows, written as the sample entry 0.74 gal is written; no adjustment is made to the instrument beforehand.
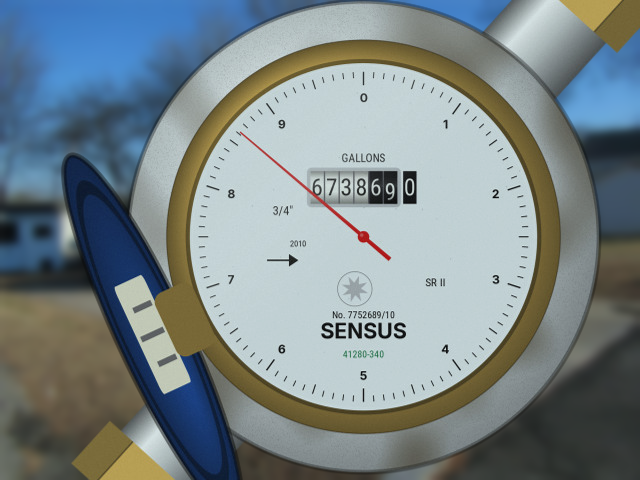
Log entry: 6738688.6 gal
